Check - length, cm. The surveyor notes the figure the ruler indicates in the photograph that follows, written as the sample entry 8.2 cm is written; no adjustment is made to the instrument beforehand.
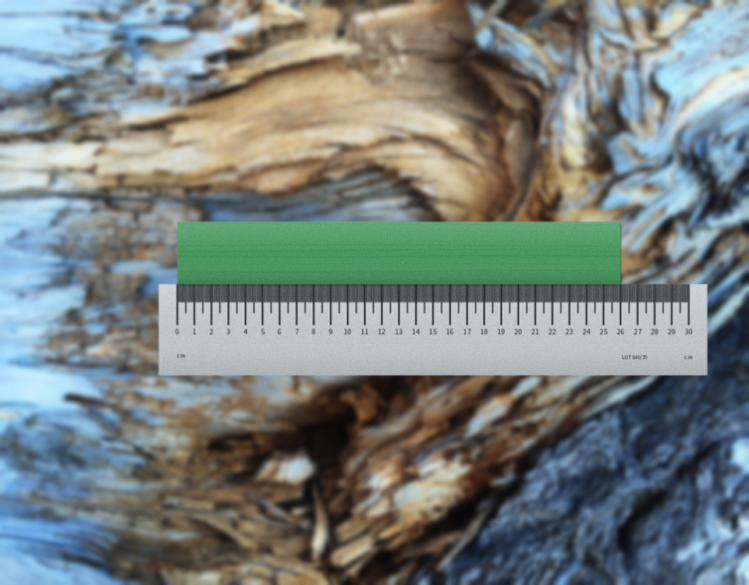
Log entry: 26 cm
